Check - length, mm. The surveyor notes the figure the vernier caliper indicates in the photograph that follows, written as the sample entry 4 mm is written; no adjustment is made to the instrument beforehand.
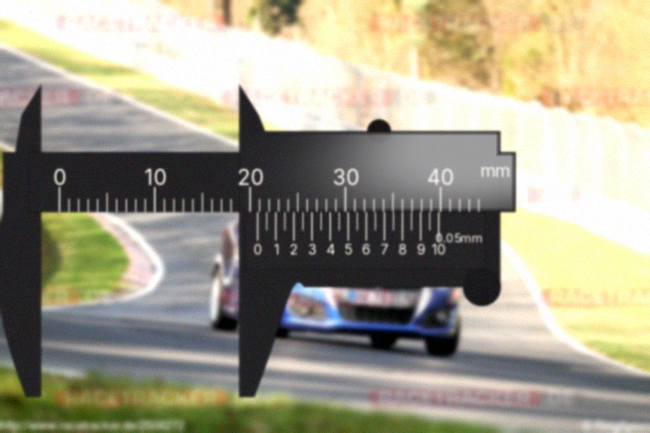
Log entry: 20.8 mm
